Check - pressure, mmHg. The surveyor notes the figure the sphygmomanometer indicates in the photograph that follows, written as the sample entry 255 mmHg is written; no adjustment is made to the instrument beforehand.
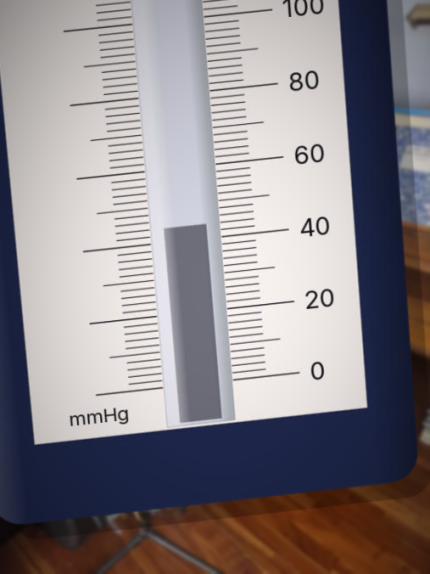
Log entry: 44 mmHg
